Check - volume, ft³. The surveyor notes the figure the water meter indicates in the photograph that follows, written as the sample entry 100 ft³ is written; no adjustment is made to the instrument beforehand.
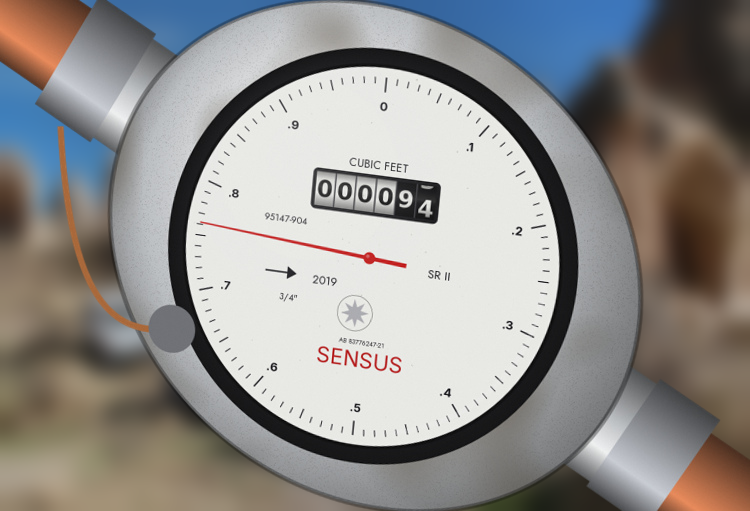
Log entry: 93.76 ft³
